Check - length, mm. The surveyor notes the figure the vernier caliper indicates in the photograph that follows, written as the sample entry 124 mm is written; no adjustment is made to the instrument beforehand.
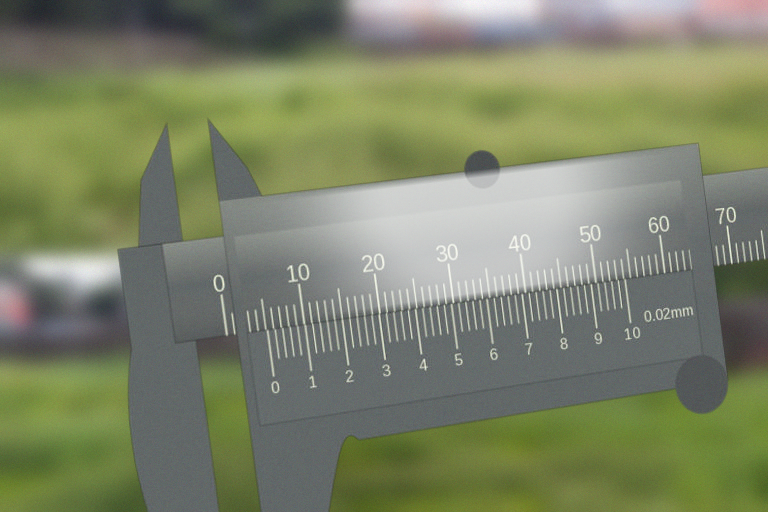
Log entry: 5.2 mm
